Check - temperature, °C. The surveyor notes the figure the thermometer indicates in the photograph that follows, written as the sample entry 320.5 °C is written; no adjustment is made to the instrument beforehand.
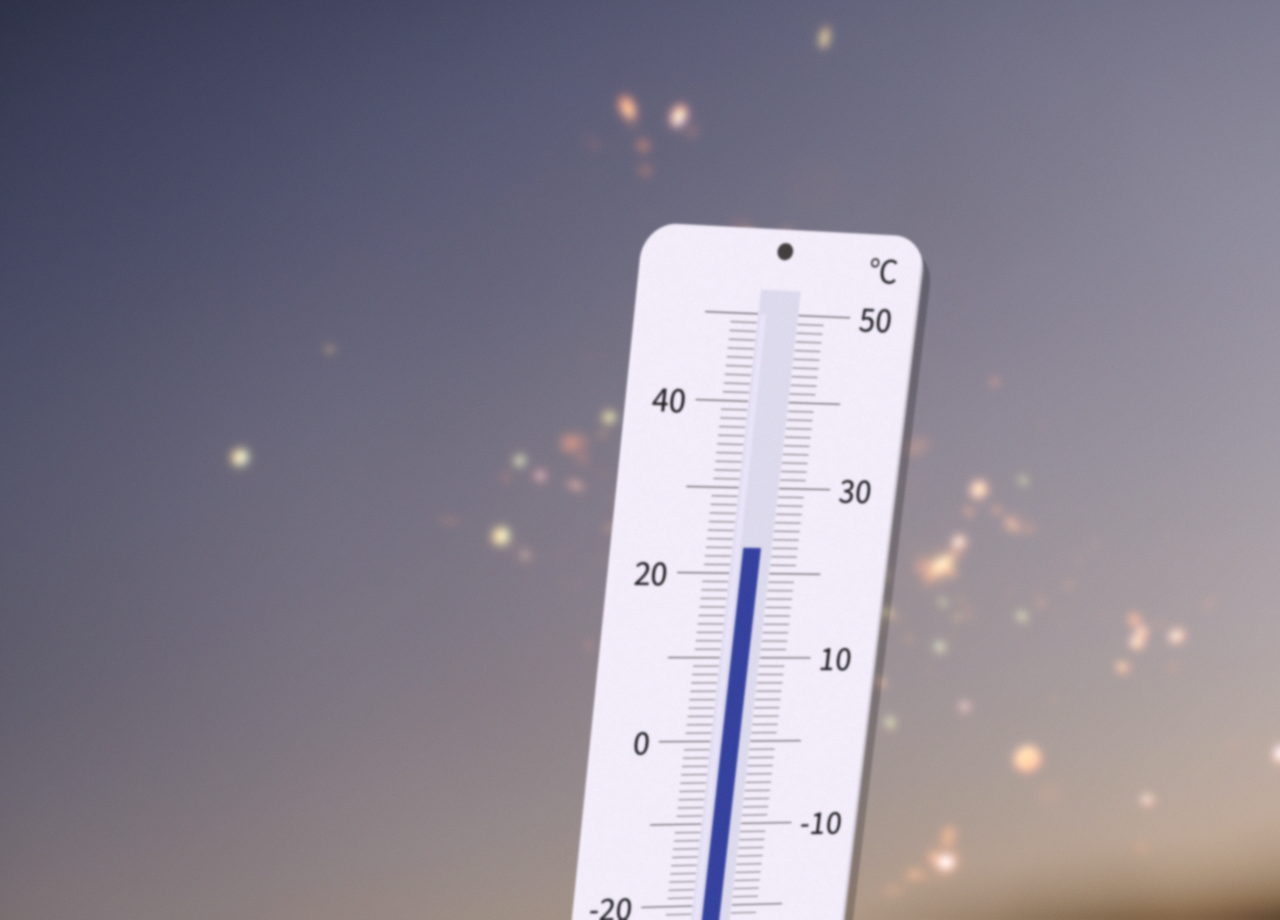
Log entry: 23 °C
